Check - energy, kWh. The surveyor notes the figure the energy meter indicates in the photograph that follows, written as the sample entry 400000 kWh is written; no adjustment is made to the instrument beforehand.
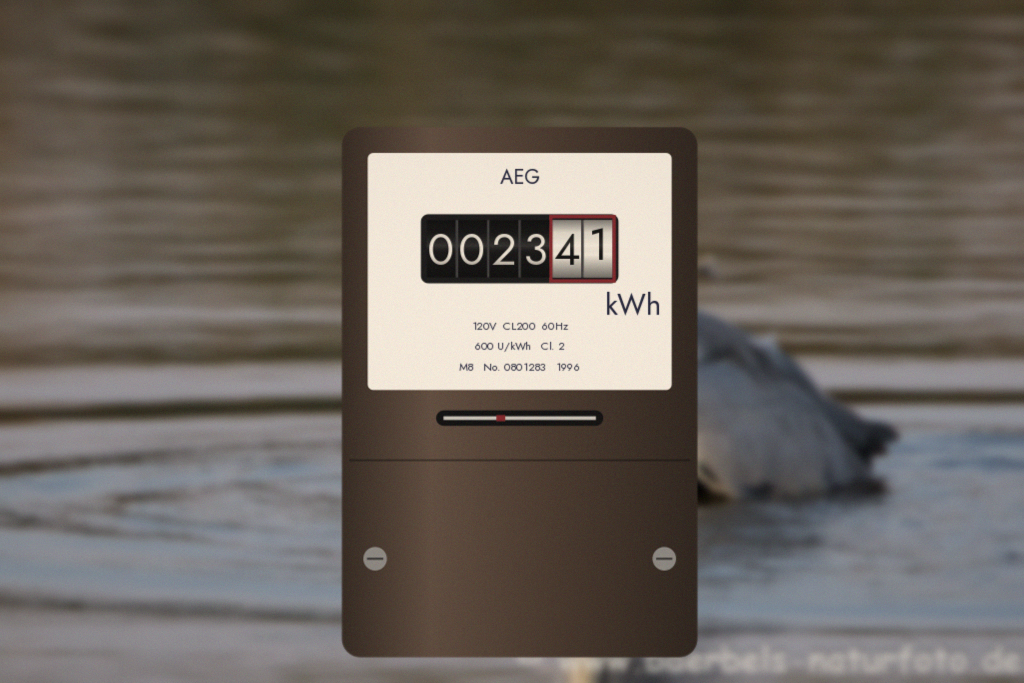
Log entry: 23.41 kWh
